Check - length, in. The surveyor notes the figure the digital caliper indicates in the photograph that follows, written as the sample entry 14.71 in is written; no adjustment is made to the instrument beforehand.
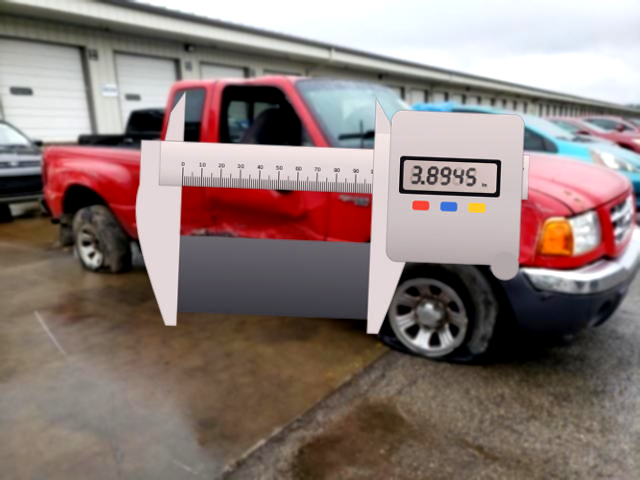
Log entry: 3.8945 in
